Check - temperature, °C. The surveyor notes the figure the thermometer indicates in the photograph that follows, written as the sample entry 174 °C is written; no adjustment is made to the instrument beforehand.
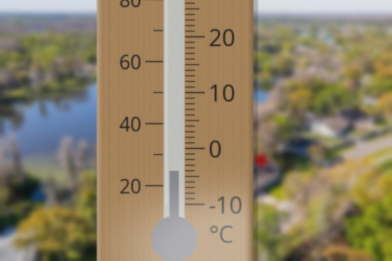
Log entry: -4 °C
